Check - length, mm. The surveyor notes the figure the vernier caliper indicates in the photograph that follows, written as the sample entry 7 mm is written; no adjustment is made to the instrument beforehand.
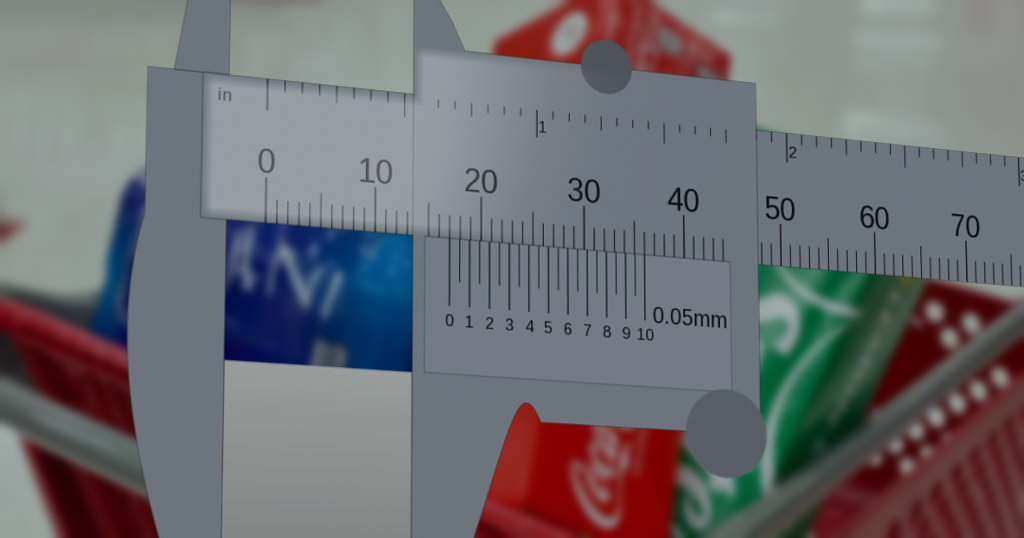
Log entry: 17.0 mm
